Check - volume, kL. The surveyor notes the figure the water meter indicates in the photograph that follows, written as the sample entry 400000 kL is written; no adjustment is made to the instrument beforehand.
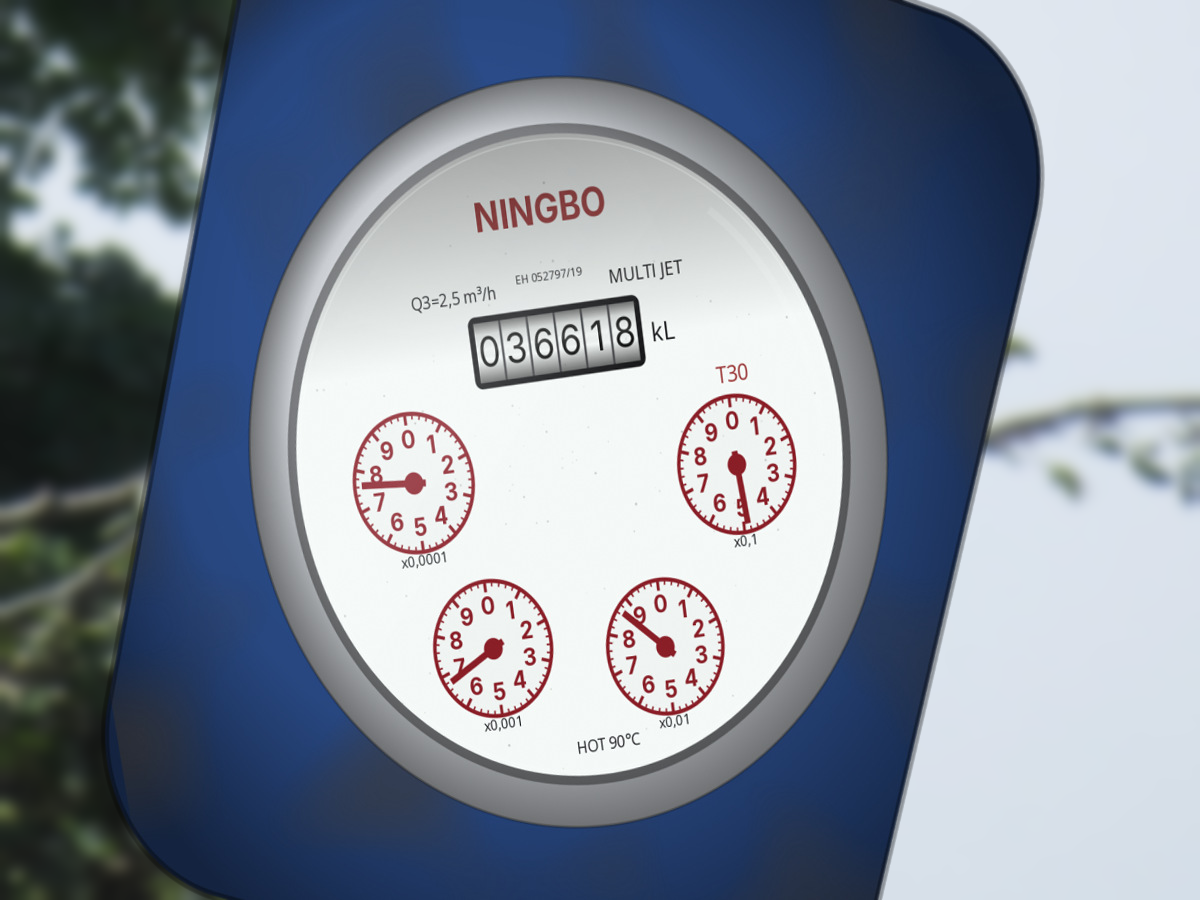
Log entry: 36618.4867 kL
